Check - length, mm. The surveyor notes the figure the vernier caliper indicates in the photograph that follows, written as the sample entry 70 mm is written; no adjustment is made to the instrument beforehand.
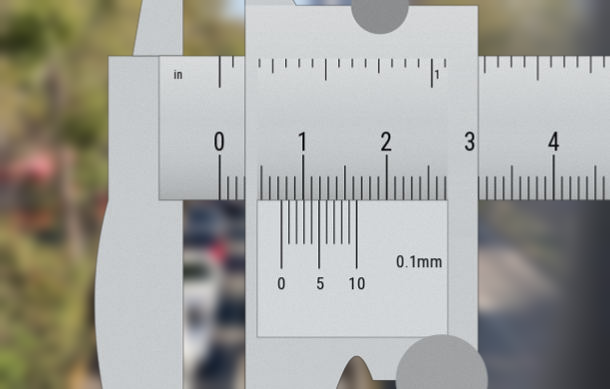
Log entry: 7.4 mm
